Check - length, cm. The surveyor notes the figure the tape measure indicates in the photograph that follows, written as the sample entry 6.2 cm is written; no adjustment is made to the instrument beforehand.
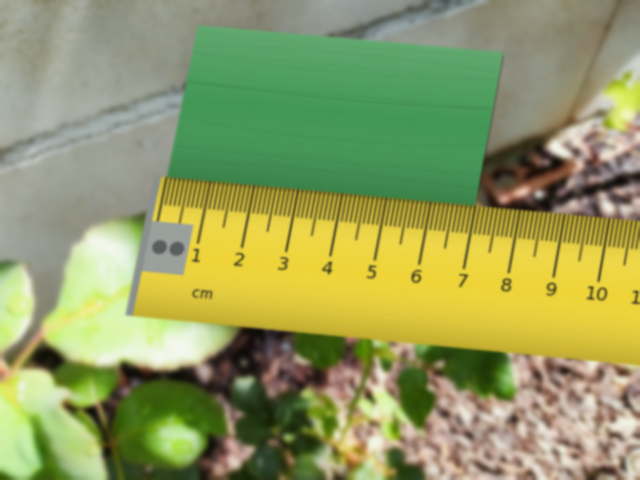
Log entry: 7 cm
